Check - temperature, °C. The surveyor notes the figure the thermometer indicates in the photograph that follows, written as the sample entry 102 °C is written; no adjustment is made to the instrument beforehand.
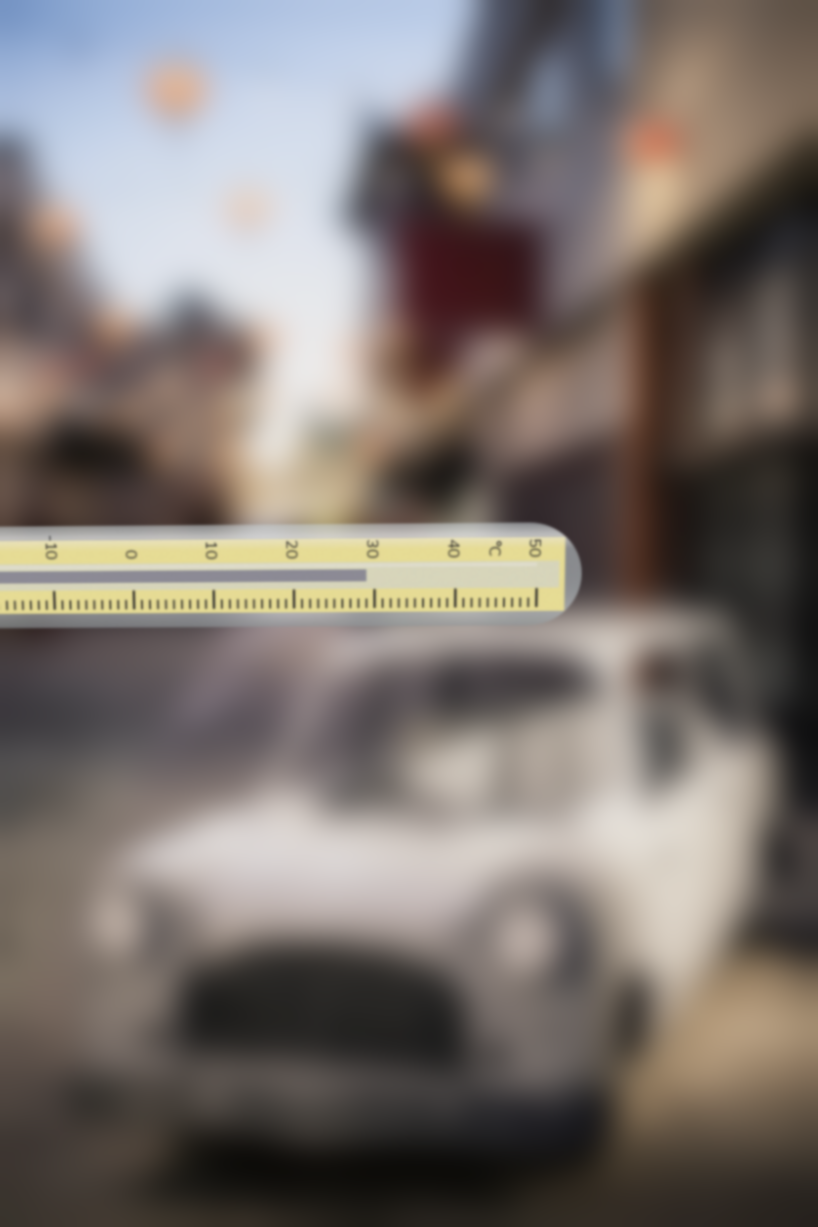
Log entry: 29 °C
